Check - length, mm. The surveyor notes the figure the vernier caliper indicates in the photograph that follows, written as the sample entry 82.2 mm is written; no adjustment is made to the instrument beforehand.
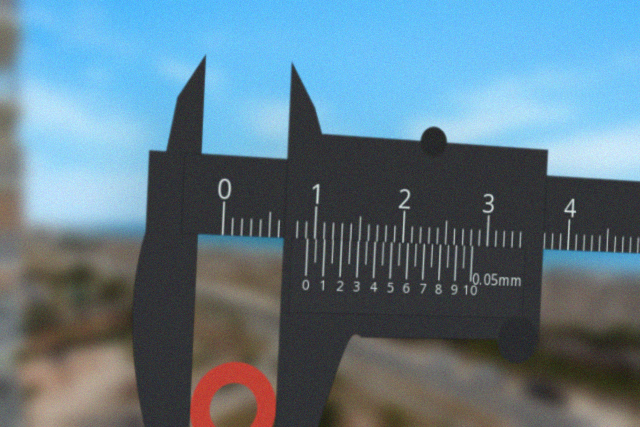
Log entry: 9.2 mm
